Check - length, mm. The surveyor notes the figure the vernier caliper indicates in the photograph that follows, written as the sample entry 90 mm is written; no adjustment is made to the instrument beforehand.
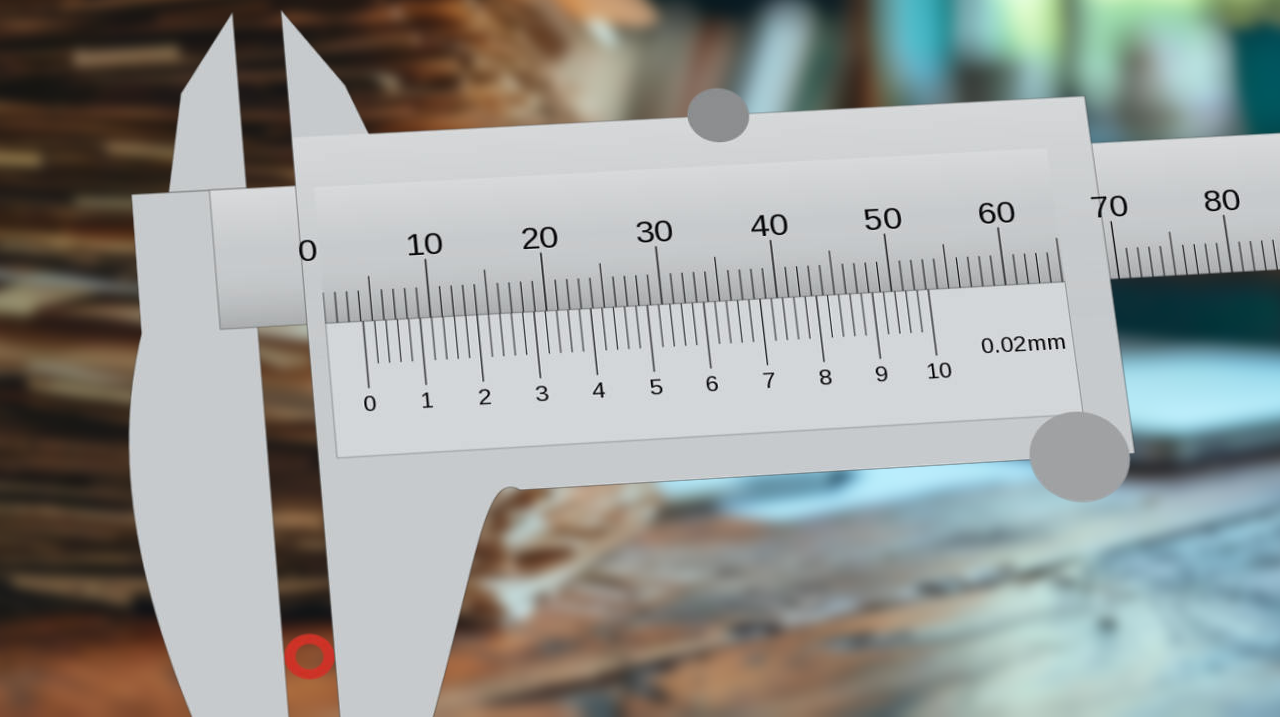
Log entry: 4.2 mm
